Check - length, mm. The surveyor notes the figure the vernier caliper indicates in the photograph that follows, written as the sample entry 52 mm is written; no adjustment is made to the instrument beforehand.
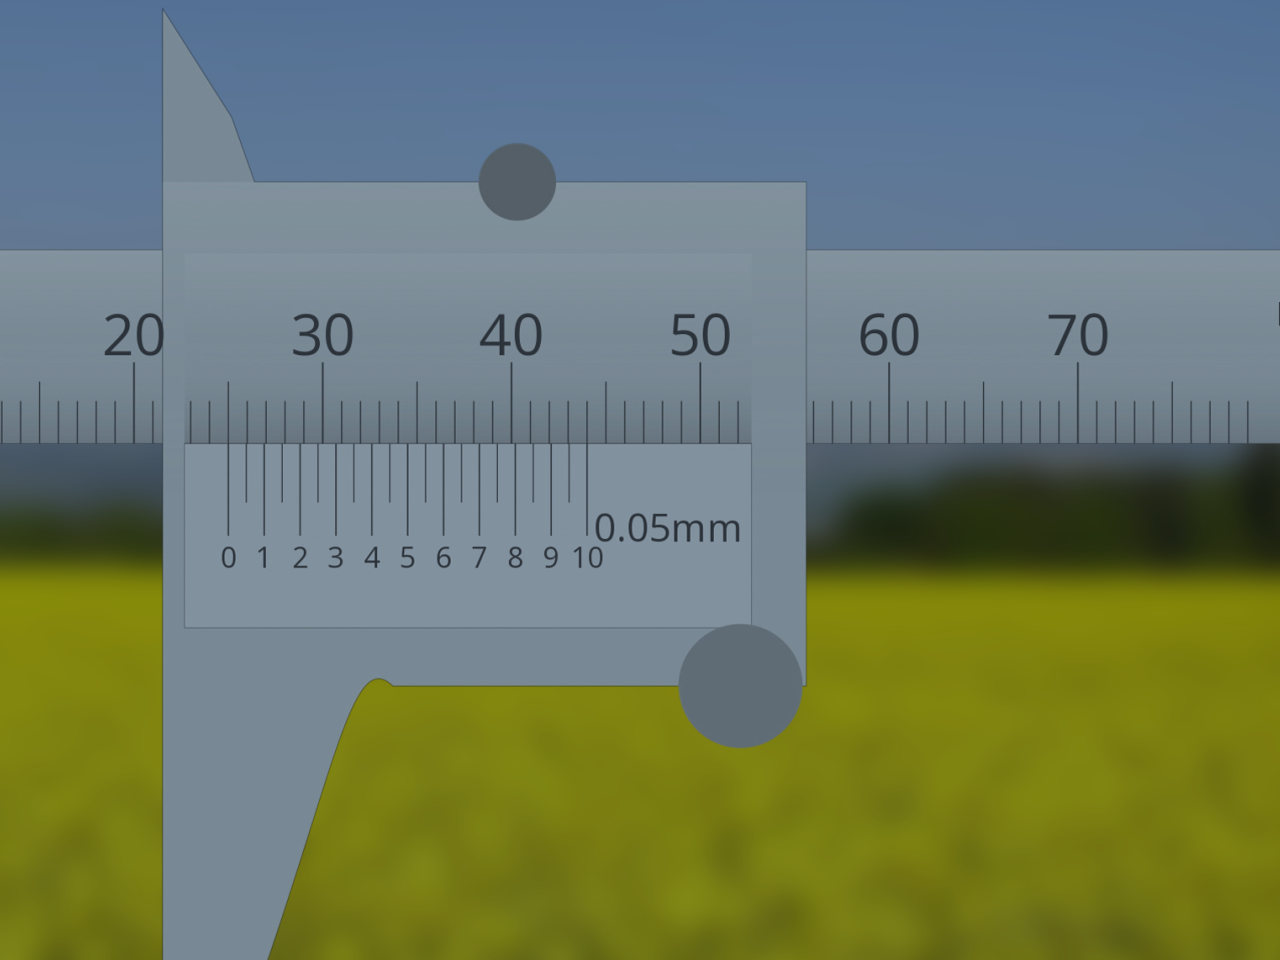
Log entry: 25.0 mm
